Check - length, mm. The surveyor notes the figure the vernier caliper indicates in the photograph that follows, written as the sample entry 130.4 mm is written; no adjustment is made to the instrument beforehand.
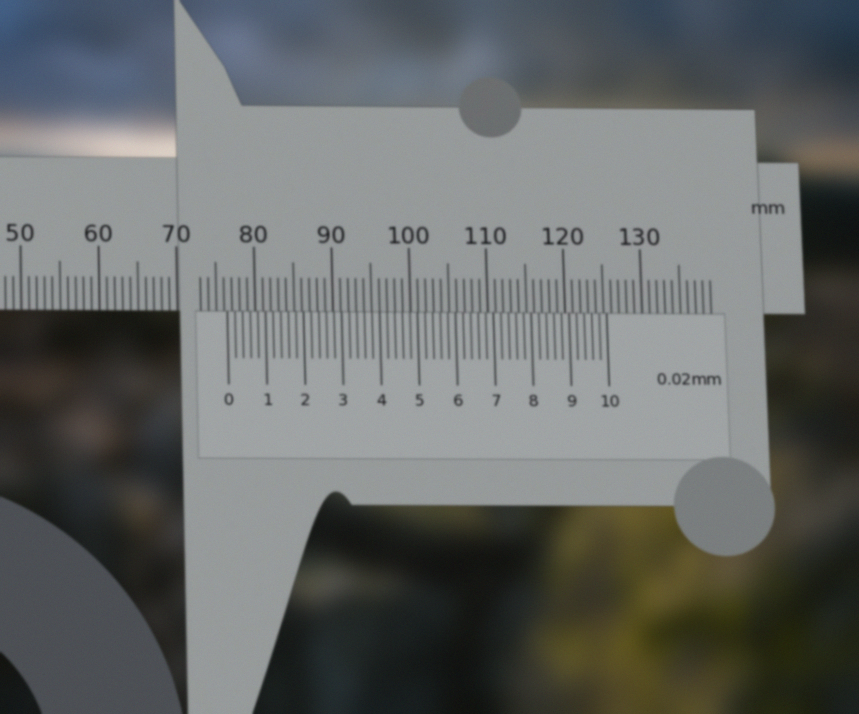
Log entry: 76.4 mm
